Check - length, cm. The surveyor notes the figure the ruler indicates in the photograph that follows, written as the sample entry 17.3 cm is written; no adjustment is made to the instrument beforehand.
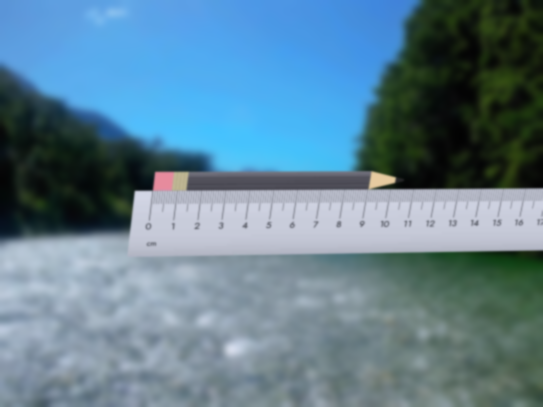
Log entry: 10.5 cm
